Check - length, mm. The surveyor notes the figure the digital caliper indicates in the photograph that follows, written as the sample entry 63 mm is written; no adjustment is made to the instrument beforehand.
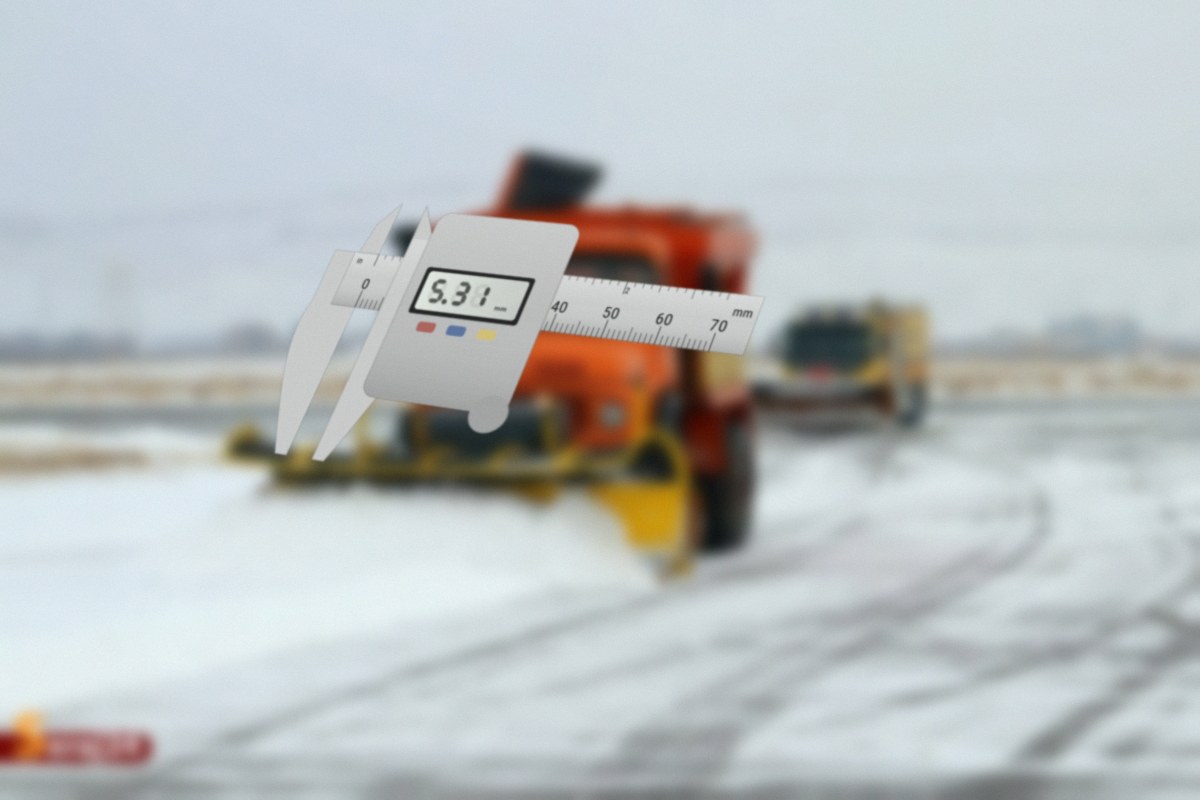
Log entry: 5.31 mm
